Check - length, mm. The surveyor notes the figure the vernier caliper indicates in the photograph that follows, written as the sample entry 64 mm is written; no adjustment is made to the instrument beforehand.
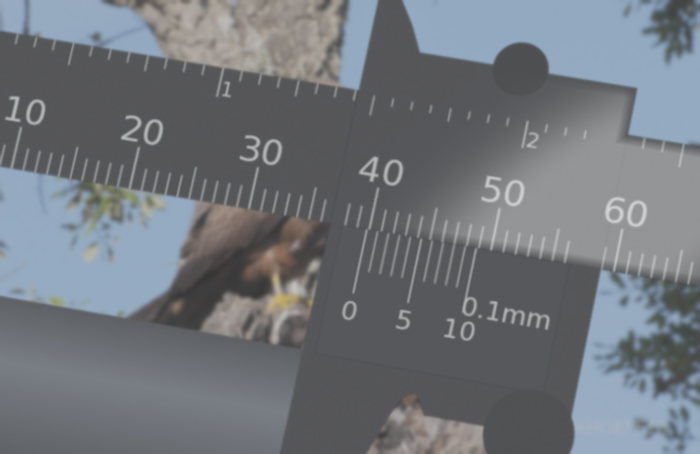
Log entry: 39.8 mm
